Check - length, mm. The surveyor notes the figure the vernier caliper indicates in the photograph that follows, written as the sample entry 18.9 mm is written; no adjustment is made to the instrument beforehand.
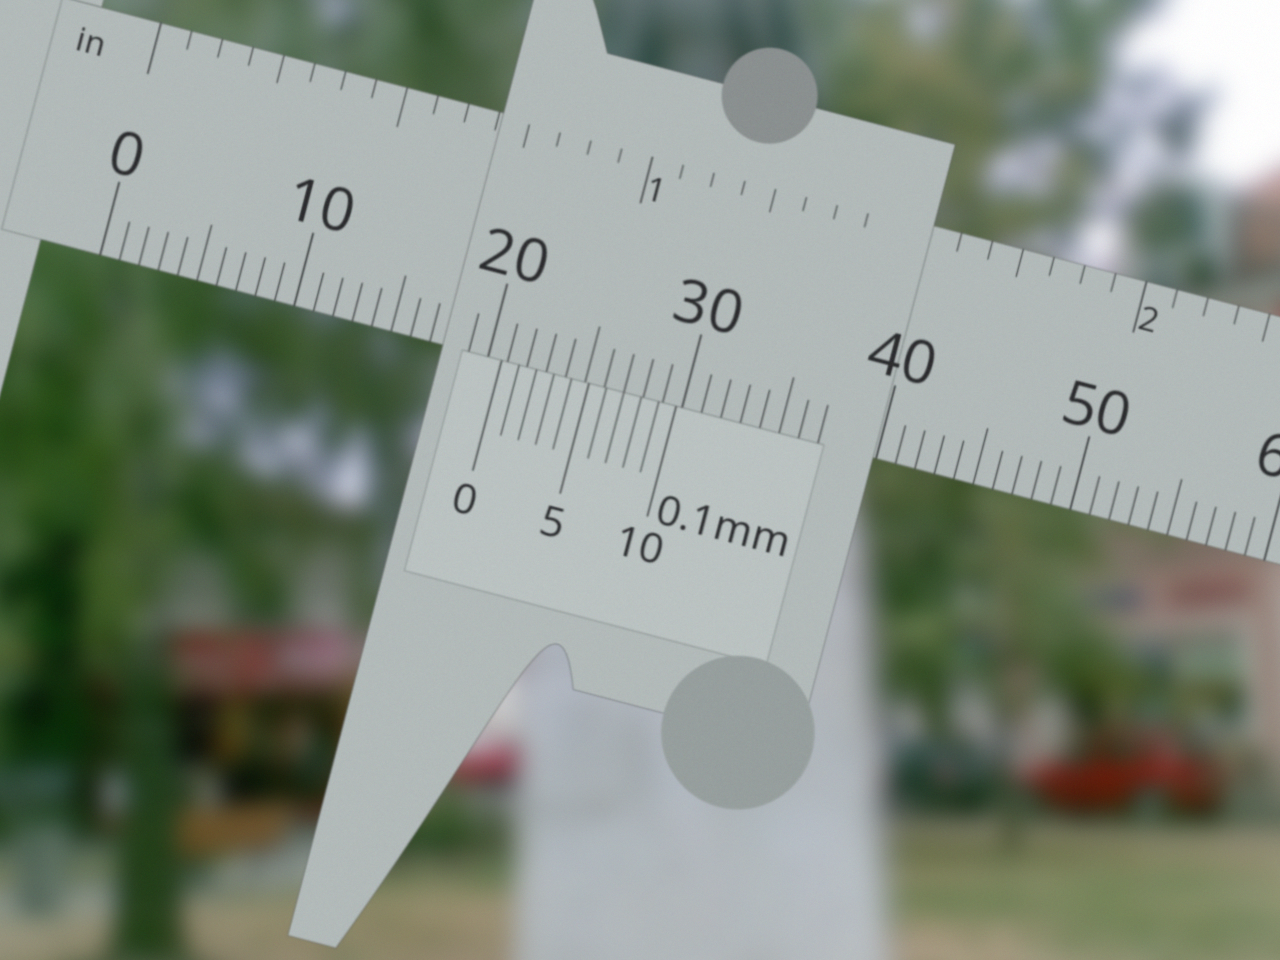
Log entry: 20.7 mm
